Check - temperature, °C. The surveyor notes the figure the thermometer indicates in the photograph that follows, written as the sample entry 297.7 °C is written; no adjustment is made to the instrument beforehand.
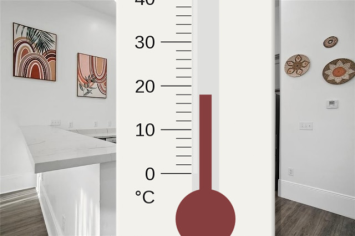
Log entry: 18 °C
